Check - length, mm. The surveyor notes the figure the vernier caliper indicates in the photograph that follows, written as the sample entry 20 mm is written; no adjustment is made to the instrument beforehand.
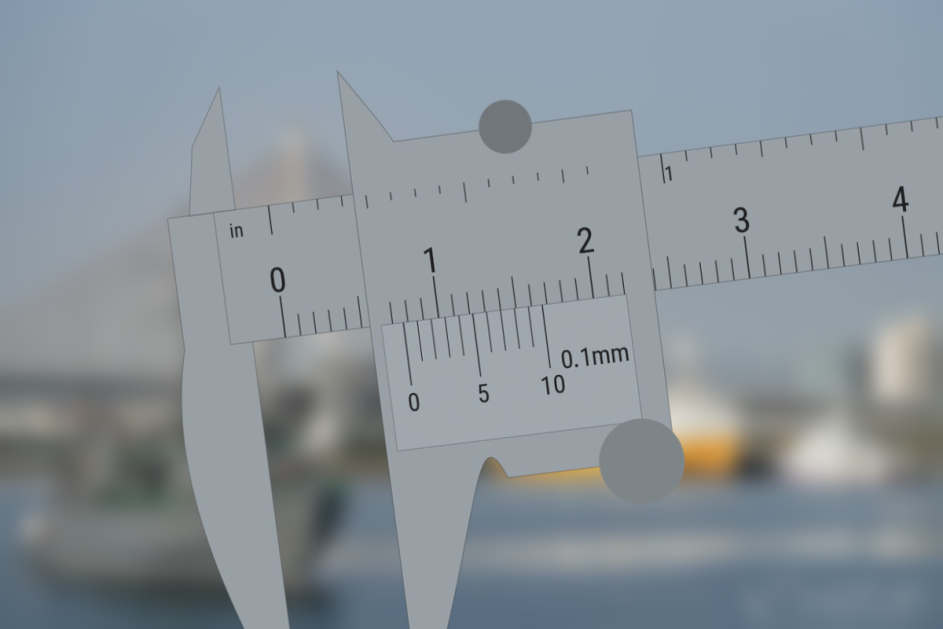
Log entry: 7.7 mm
